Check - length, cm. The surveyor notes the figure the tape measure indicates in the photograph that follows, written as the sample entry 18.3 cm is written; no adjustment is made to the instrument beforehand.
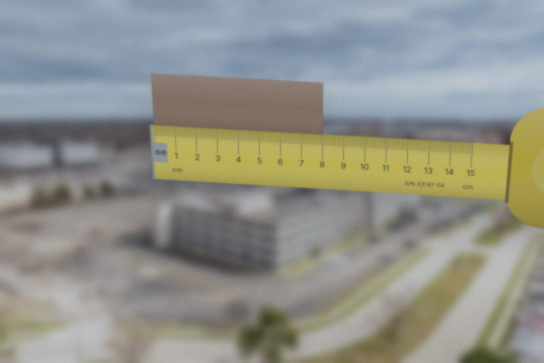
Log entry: 8 cm
